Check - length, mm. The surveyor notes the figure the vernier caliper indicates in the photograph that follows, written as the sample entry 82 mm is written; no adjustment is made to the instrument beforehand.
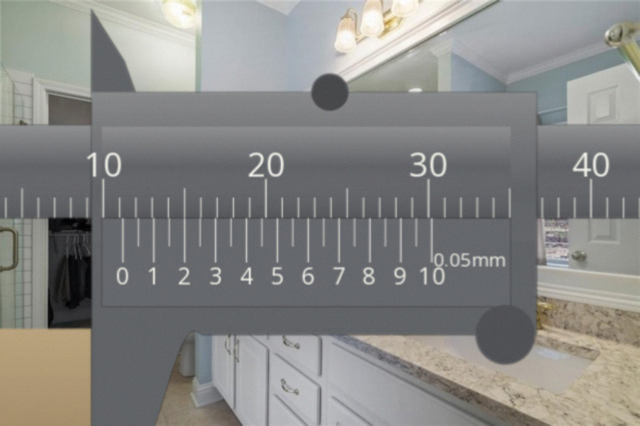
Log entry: 11.2 mm
